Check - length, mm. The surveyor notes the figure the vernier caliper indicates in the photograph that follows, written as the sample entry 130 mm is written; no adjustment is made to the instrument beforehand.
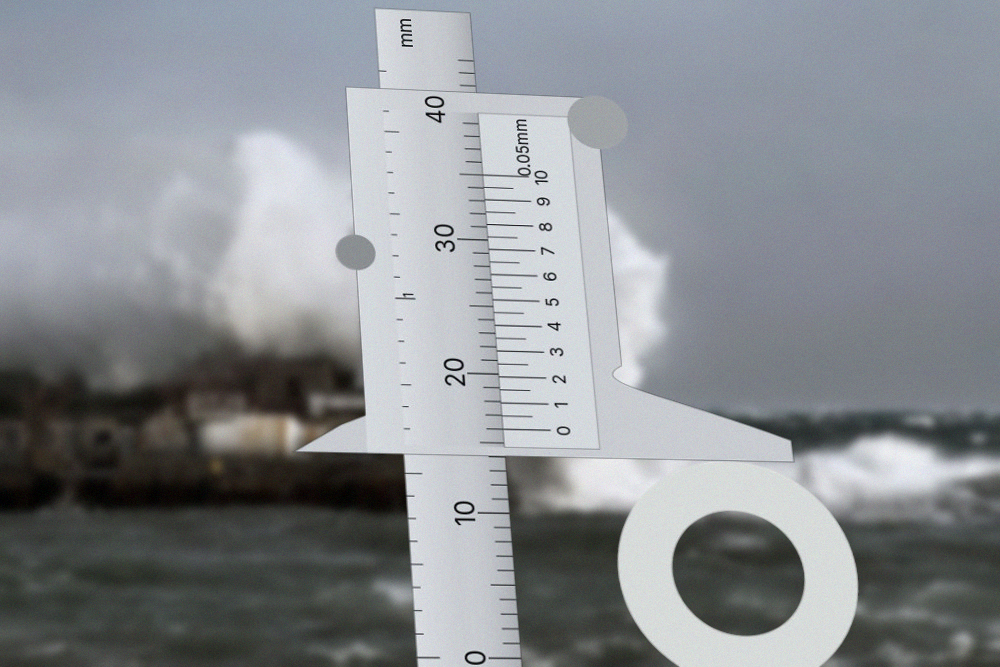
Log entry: 16.0 mm
